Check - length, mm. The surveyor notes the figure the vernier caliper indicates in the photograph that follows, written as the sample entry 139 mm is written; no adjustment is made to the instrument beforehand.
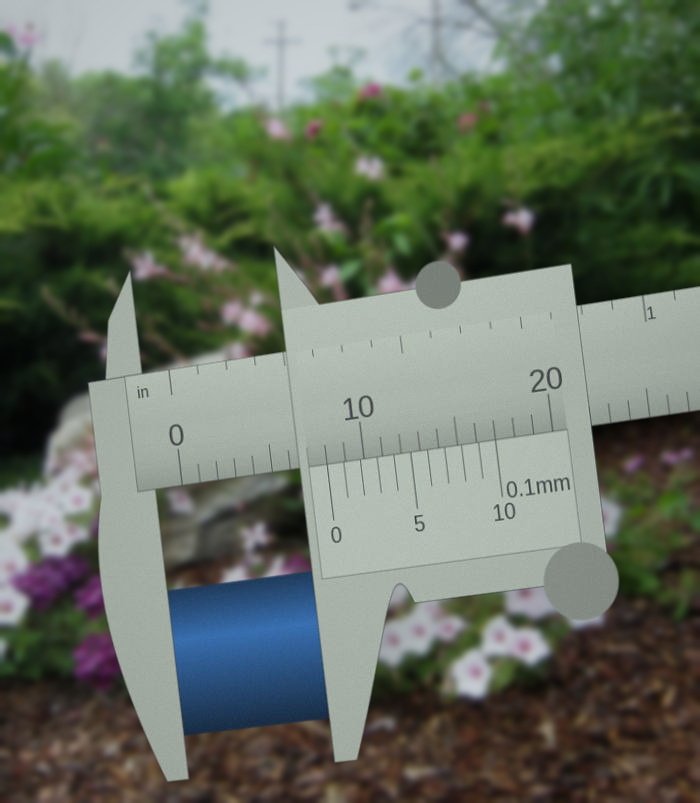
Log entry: 8.0 mm
